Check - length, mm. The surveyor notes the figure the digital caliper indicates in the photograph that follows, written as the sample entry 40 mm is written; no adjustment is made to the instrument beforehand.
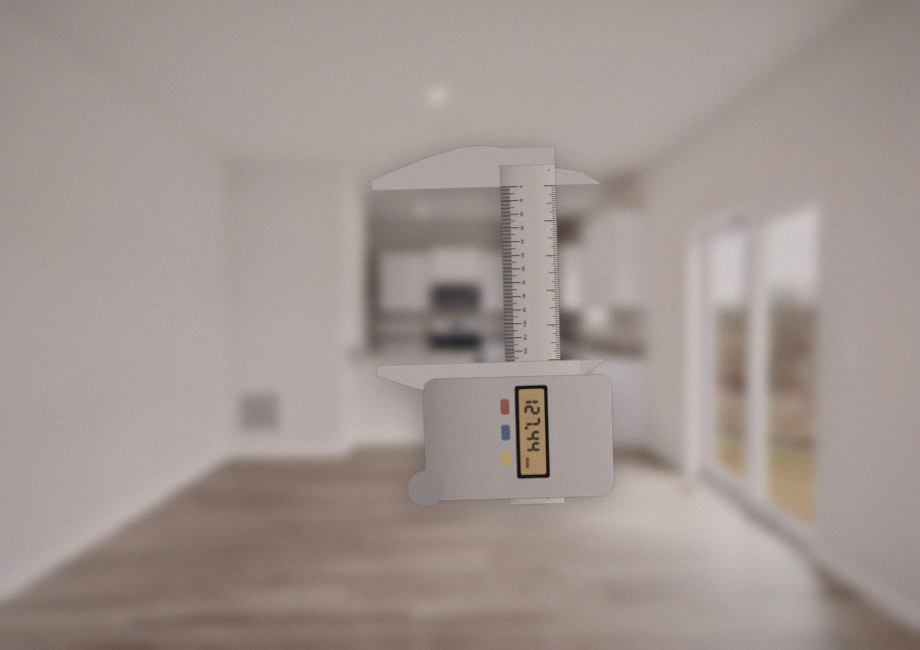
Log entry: 127.44 mm
